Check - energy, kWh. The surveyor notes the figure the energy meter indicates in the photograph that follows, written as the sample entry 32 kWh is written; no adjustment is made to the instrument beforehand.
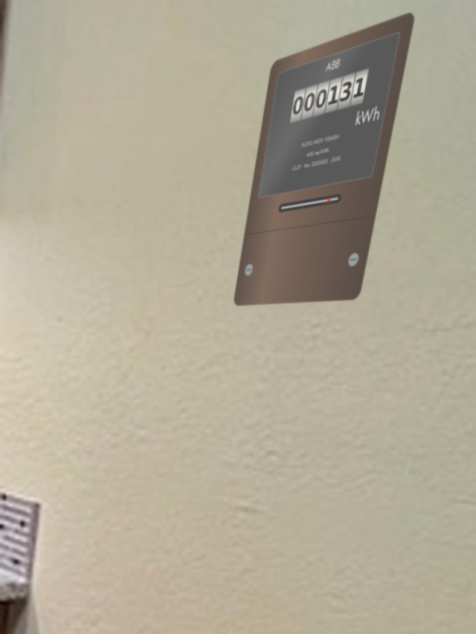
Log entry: 131 kWh
